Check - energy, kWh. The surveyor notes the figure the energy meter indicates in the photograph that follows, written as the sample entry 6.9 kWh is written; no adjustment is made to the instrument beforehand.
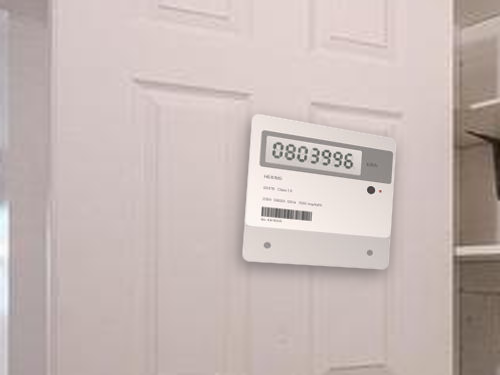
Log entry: 803996 kWh
